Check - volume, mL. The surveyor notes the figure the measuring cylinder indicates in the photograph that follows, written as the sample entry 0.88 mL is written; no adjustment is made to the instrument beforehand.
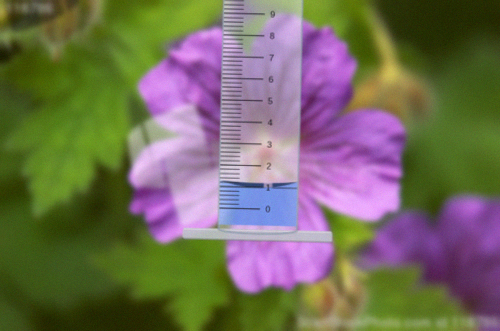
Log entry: 1 mL
